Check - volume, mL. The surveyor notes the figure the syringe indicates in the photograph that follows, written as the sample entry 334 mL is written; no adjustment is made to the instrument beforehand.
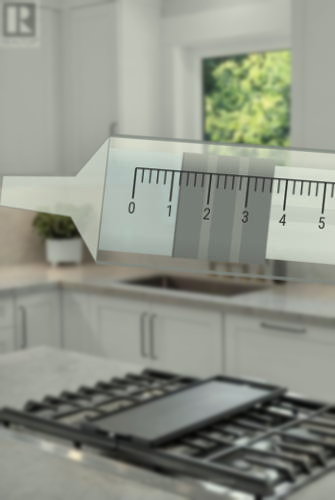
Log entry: 1.2 mL
